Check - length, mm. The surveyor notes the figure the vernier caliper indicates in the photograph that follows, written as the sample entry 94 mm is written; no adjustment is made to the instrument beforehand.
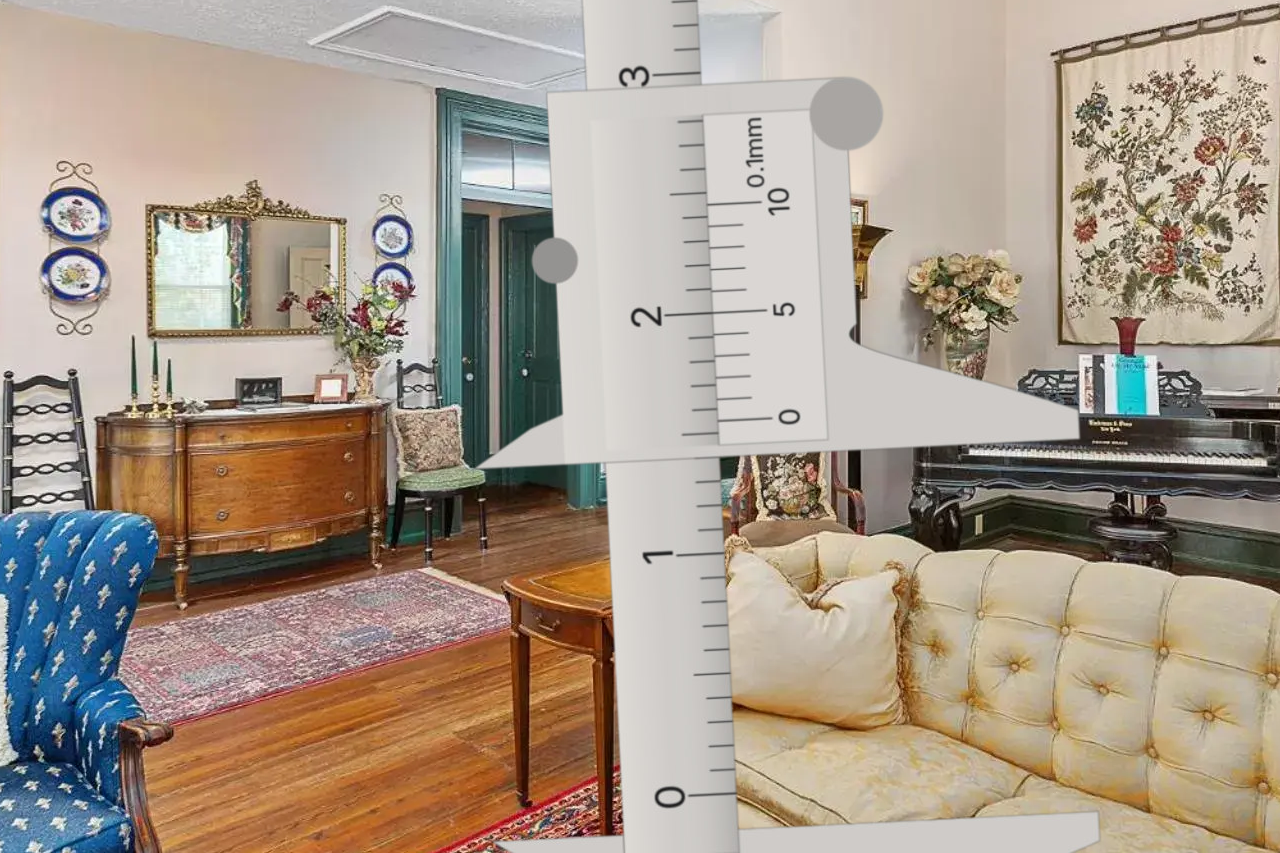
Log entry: 15.5 mm
